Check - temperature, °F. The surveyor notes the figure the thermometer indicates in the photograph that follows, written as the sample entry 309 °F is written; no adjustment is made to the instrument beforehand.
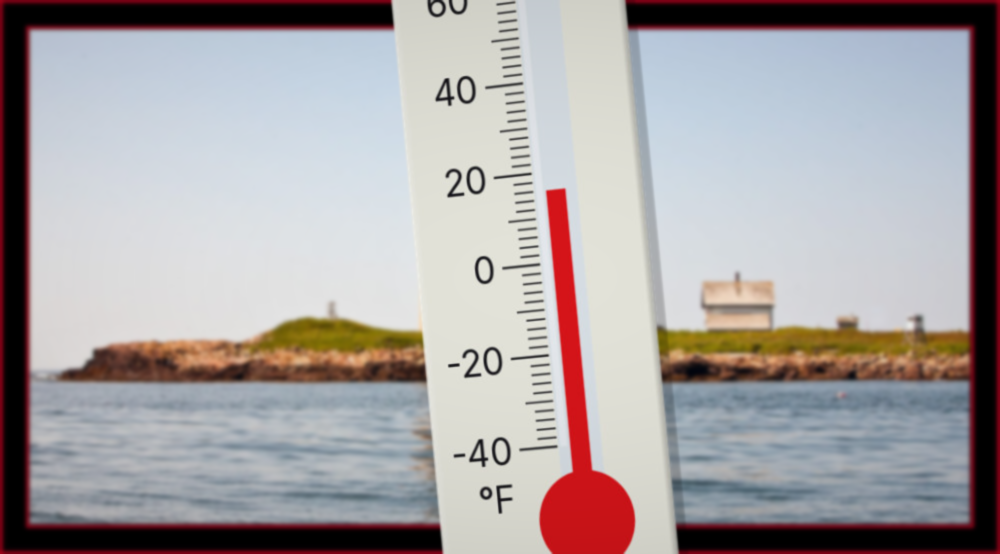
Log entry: 16 °F
